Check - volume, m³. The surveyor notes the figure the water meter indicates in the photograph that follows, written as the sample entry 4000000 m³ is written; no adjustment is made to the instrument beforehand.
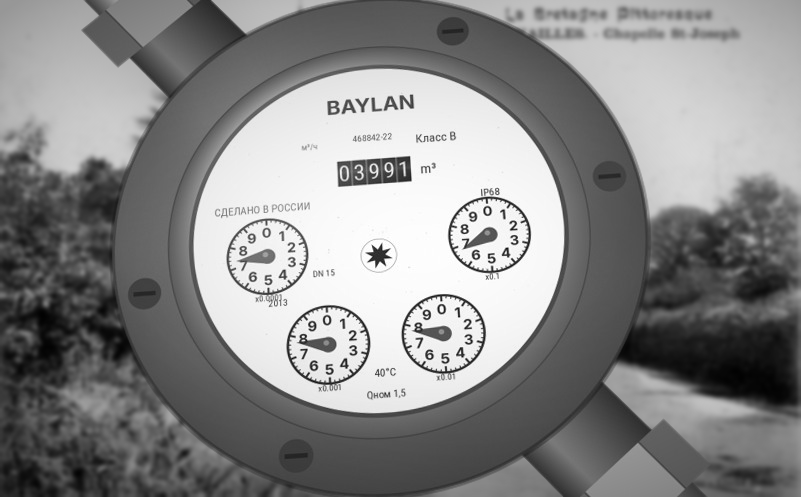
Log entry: 3991.6777 m³
